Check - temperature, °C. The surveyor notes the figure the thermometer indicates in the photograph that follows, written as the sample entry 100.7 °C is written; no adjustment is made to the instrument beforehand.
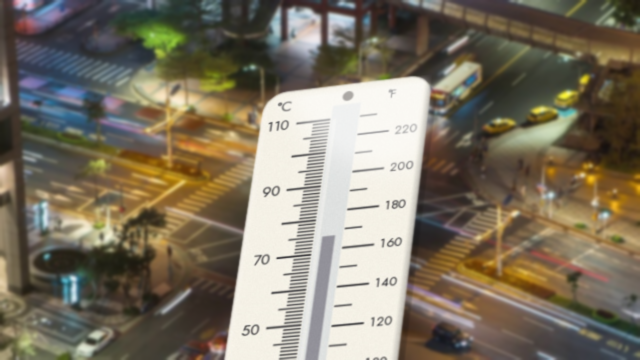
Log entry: 75 °C
